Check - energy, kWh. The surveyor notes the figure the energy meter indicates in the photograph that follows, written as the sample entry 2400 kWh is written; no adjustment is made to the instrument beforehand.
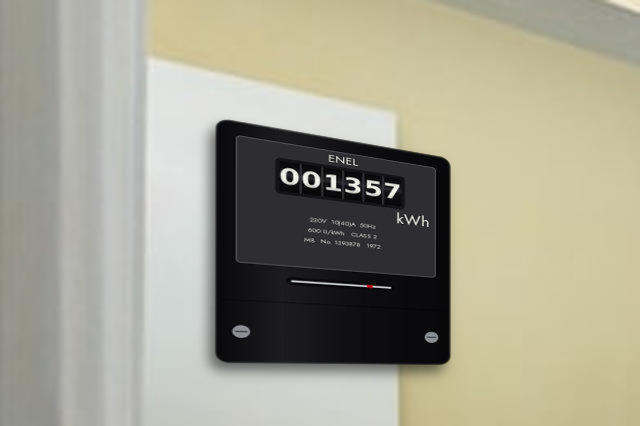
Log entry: 1357 kWh
